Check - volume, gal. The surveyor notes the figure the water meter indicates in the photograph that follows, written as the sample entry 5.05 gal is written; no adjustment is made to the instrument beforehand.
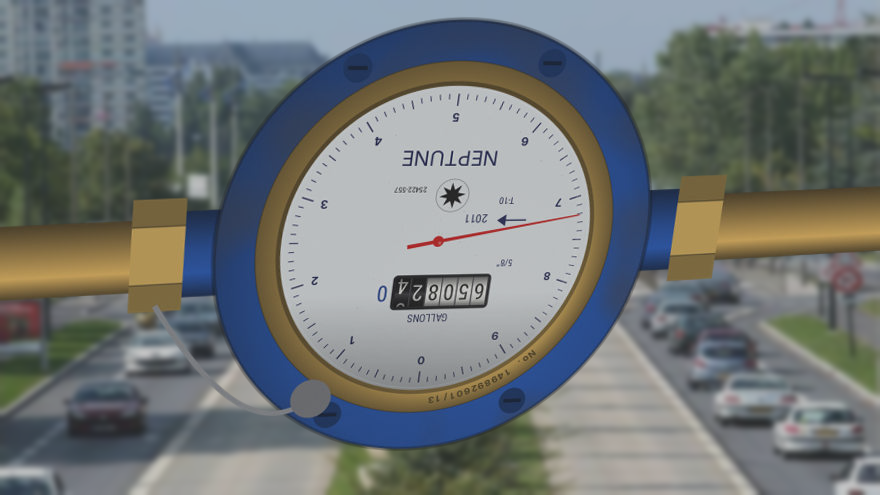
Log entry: 6508237.2 gal
